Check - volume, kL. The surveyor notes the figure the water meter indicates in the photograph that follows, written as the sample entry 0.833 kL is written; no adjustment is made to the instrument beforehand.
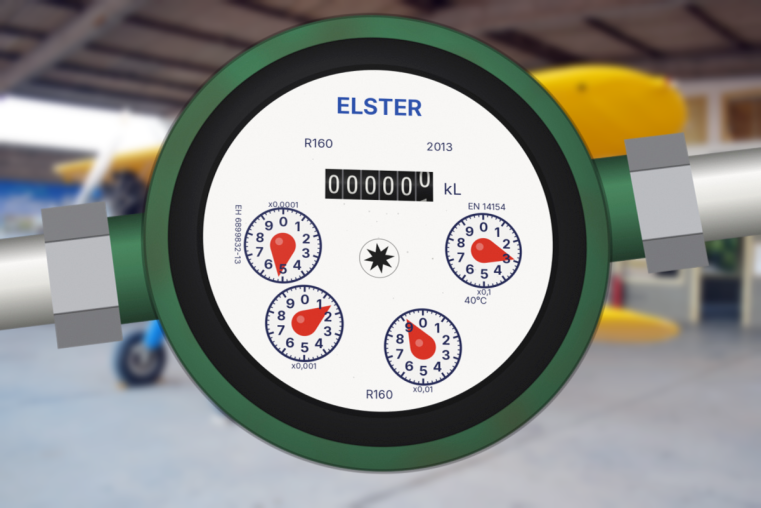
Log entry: 0.2915 kL
